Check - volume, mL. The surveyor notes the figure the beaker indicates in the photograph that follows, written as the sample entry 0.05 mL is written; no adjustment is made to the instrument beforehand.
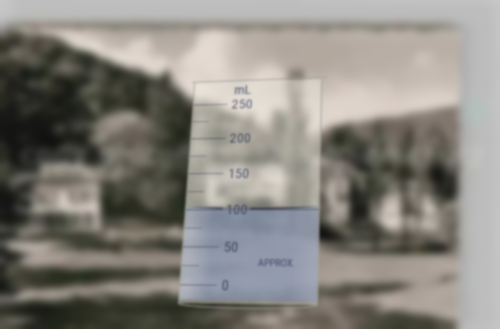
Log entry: 100 mL
